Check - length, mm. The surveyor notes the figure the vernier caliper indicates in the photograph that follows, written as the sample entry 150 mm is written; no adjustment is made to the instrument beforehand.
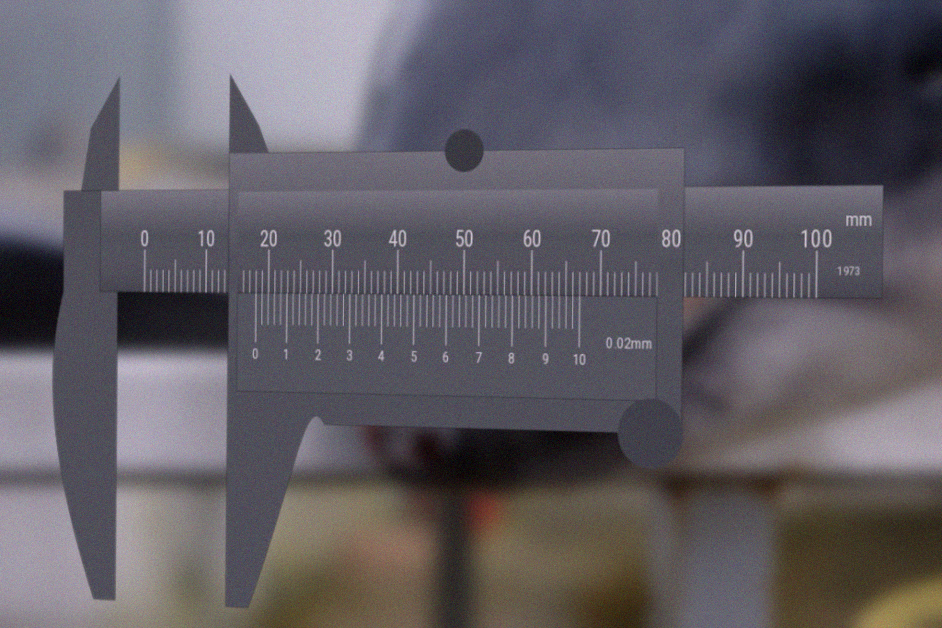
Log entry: 18.0 mm
